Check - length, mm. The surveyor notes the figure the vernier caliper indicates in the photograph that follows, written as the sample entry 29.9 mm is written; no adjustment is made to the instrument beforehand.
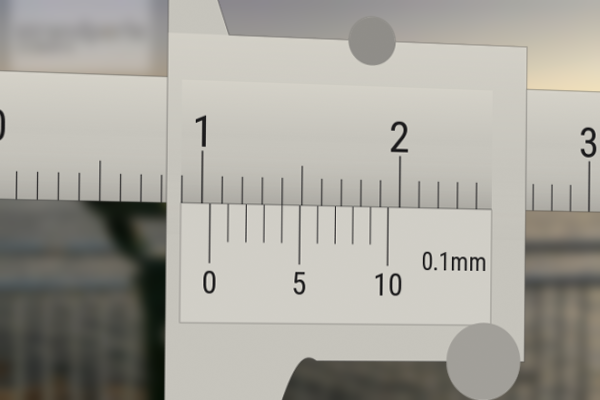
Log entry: 10.4 mm
